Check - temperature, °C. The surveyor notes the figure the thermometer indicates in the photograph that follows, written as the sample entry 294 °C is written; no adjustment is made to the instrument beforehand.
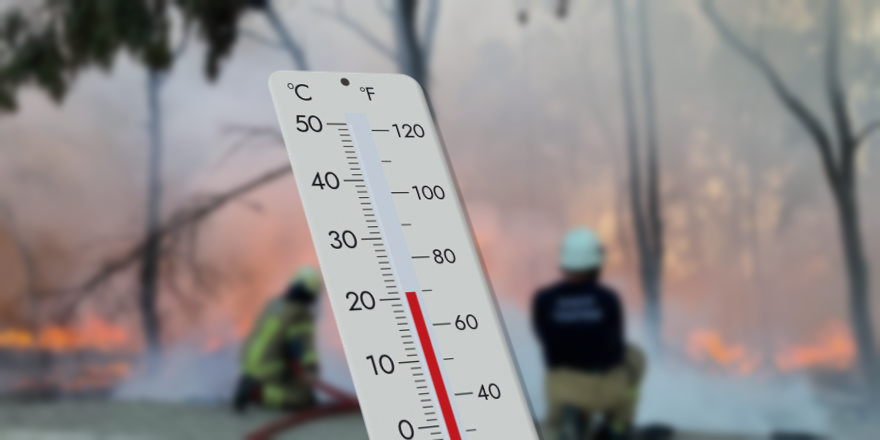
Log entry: 21 °C
